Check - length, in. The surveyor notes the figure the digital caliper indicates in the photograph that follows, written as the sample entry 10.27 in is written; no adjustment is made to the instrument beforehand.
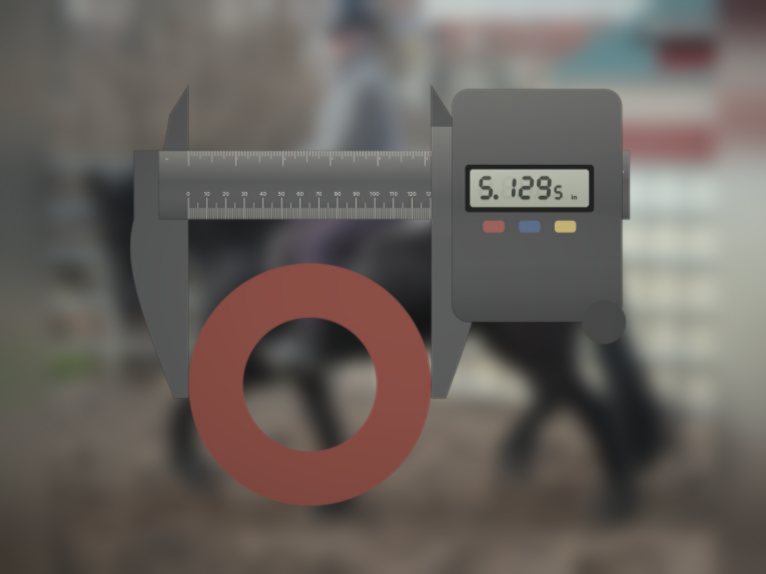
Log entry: 5.1295 in
